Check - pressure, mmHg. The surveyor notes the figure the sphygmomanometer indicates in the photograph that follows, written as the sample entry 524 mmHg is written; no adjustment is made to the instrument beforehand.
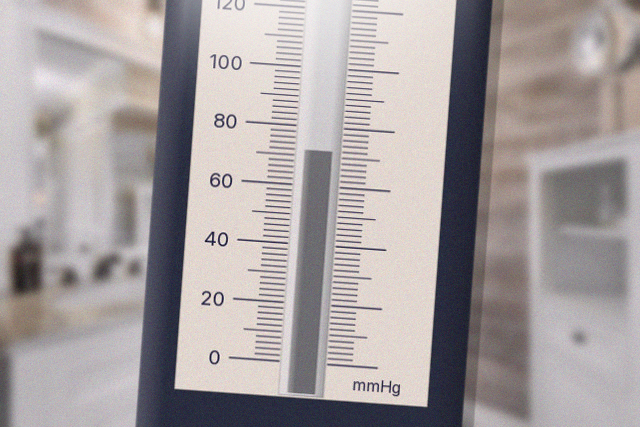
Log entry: 72 mmHg
